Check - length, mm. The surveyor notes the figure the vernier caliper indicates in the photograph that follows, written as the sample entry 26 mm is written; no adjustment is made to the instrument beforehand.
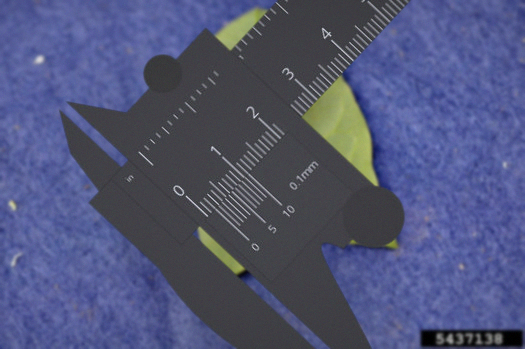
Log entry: 2.0 mm
